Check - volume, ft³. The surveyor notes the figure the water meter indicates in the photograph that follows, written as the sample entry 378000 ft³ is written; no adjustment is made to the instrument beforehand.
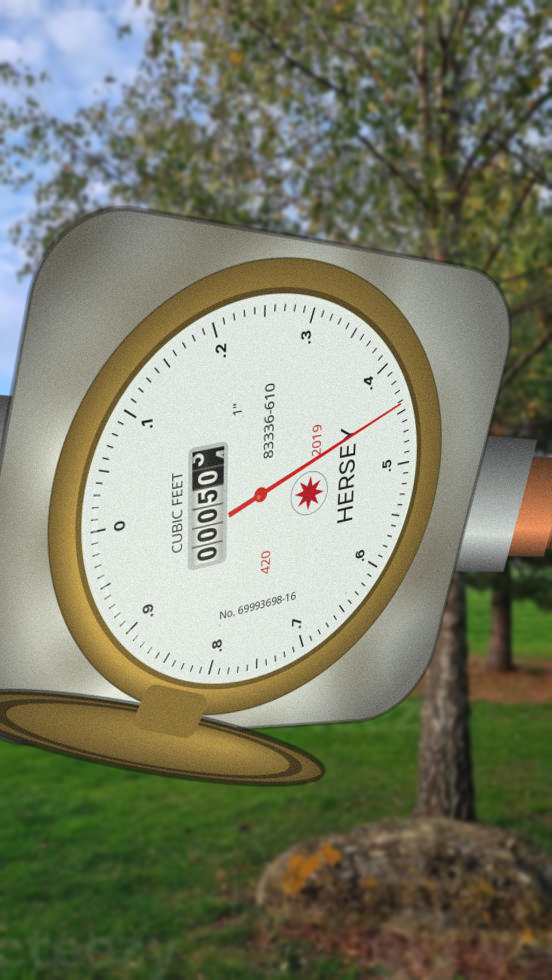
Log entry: 503.44 ft³
